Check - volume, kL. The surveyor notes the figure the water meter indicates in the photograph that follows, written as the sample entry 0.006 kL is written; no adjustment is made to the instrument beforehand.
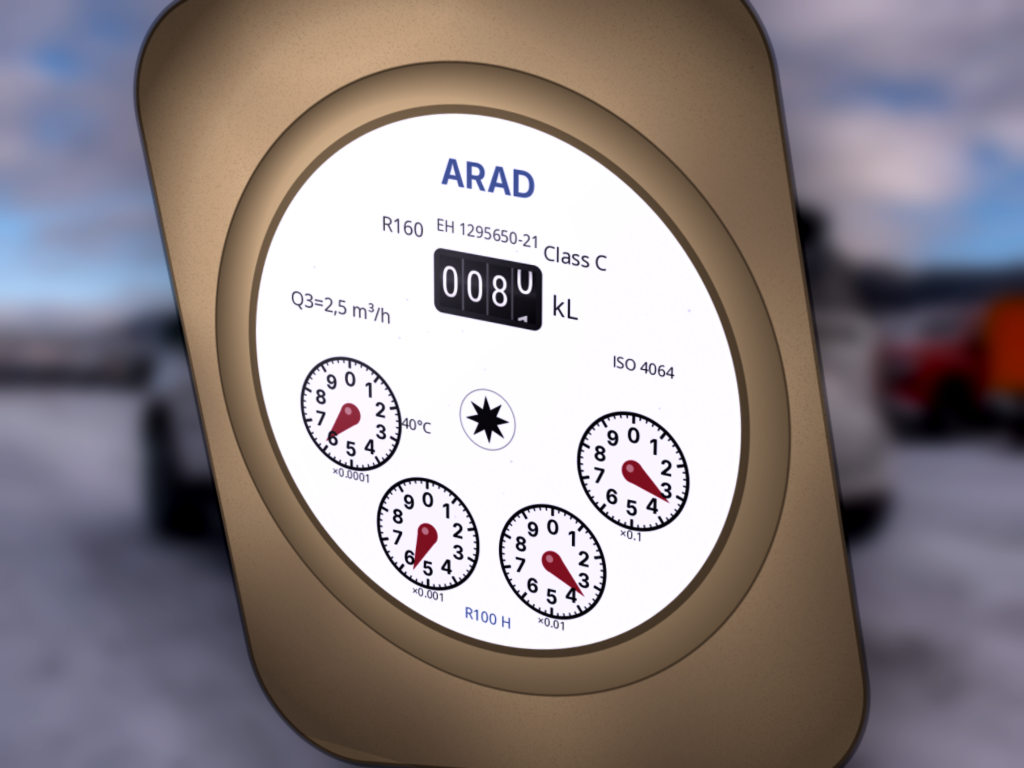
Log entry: 80.3356 kL
